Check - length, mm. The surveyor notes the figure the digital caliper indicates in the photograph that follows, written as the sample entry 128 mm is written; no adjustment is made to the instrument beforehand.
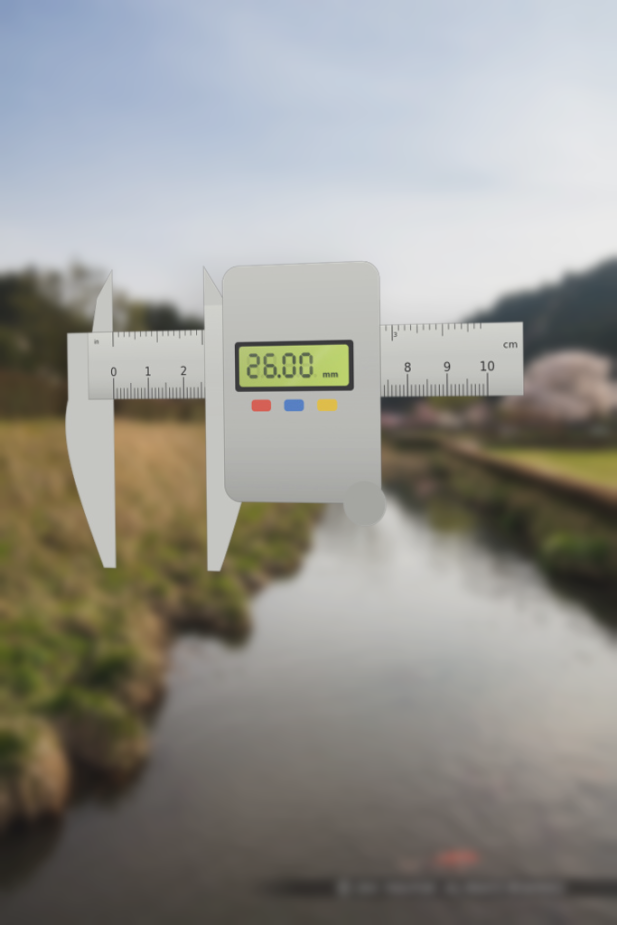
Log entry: 26.00 mm
